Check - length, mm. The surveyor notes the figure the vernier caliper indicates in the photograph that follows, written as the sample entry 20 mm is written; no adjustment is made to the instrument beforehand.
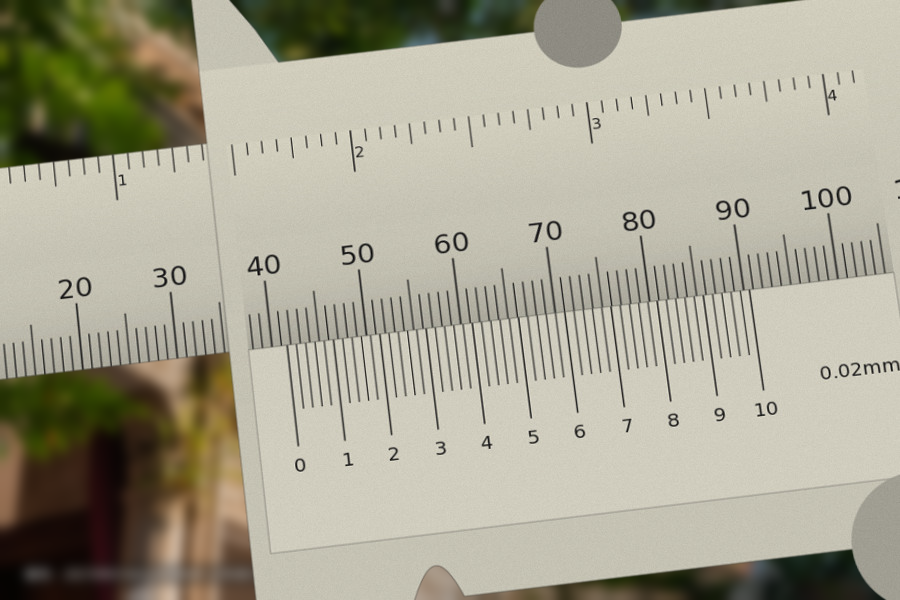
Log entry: 41.6 mm
